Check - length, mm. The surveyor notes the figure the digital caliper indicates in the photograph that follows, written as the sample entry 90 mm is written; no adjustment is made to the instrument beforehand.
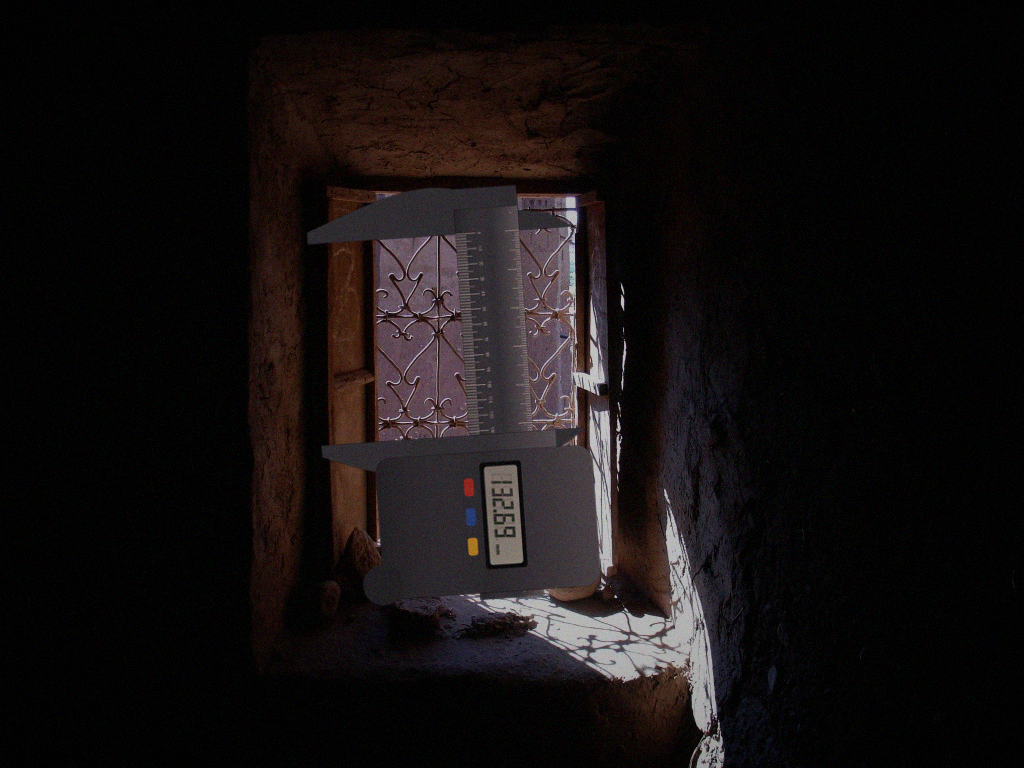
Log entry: 132.69 mm
